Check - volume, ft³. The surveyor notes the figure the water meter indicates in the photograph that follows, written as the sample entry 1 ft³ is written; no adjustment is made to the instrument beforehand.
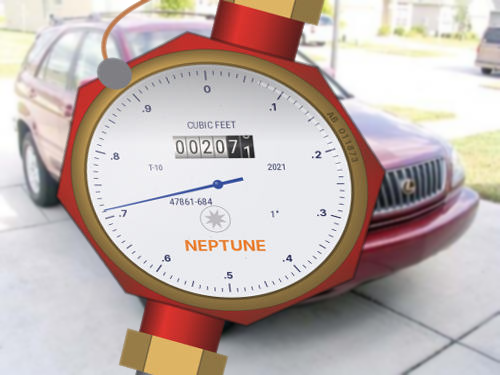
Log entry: 2070.71 ft³
